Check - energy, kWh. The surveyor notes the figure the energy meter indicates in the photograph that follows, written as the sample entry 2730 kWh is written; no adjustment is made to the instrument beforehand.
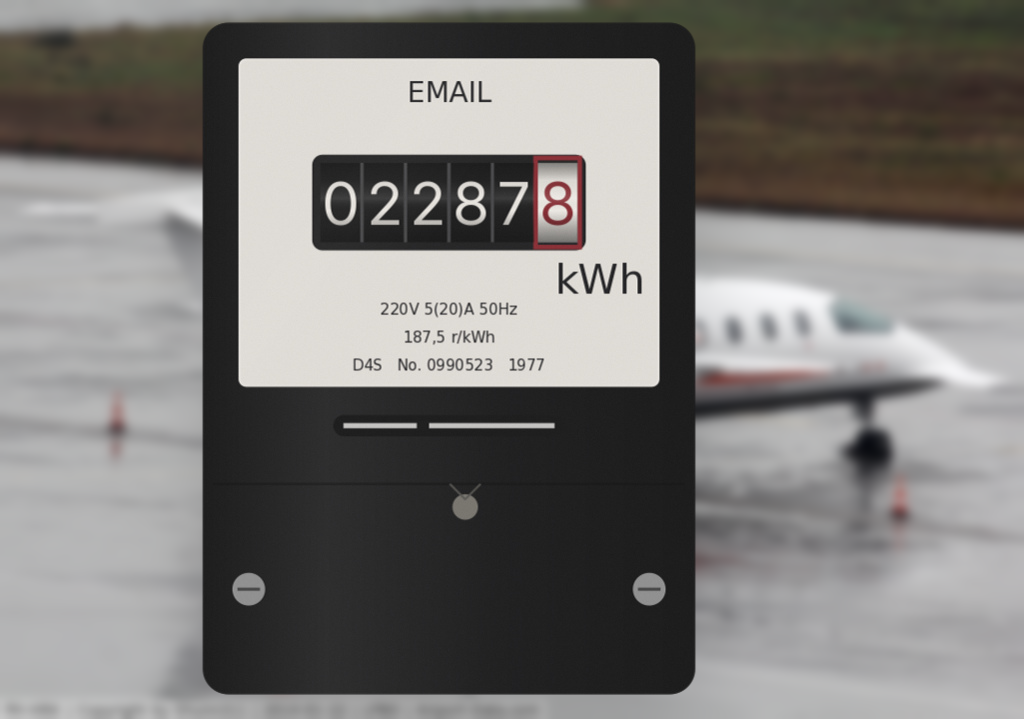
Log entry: 2287.8 kWh
